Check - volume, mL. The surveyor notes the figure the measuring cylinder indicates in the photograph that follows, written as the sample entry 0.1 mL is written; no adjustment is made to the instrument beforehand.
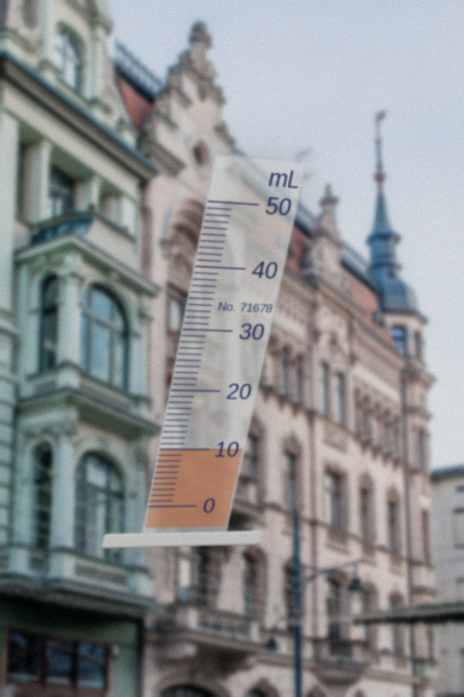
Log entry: 10 mL
